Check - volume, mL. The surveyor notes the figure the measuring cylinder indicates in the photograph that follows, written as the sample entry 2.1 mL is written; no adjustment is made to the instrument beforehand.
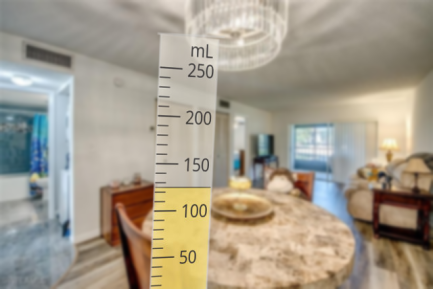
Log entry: 125 mL
